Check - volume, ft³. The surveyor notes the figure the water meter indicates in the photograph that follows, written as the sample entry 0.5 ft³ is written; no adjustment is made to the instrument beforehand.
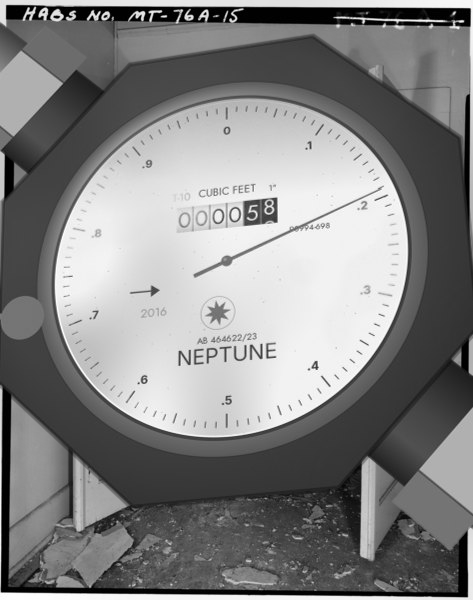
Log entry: 58.19 ft³
